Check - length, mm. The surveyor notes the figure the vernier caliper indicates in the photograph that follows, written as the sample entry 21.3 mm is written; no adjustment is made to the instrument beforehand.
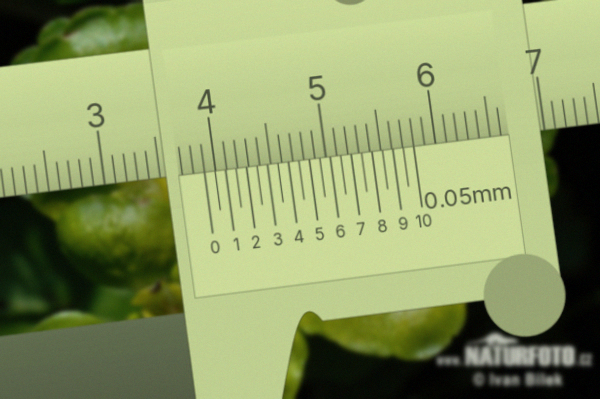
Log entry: 39.0 mm
